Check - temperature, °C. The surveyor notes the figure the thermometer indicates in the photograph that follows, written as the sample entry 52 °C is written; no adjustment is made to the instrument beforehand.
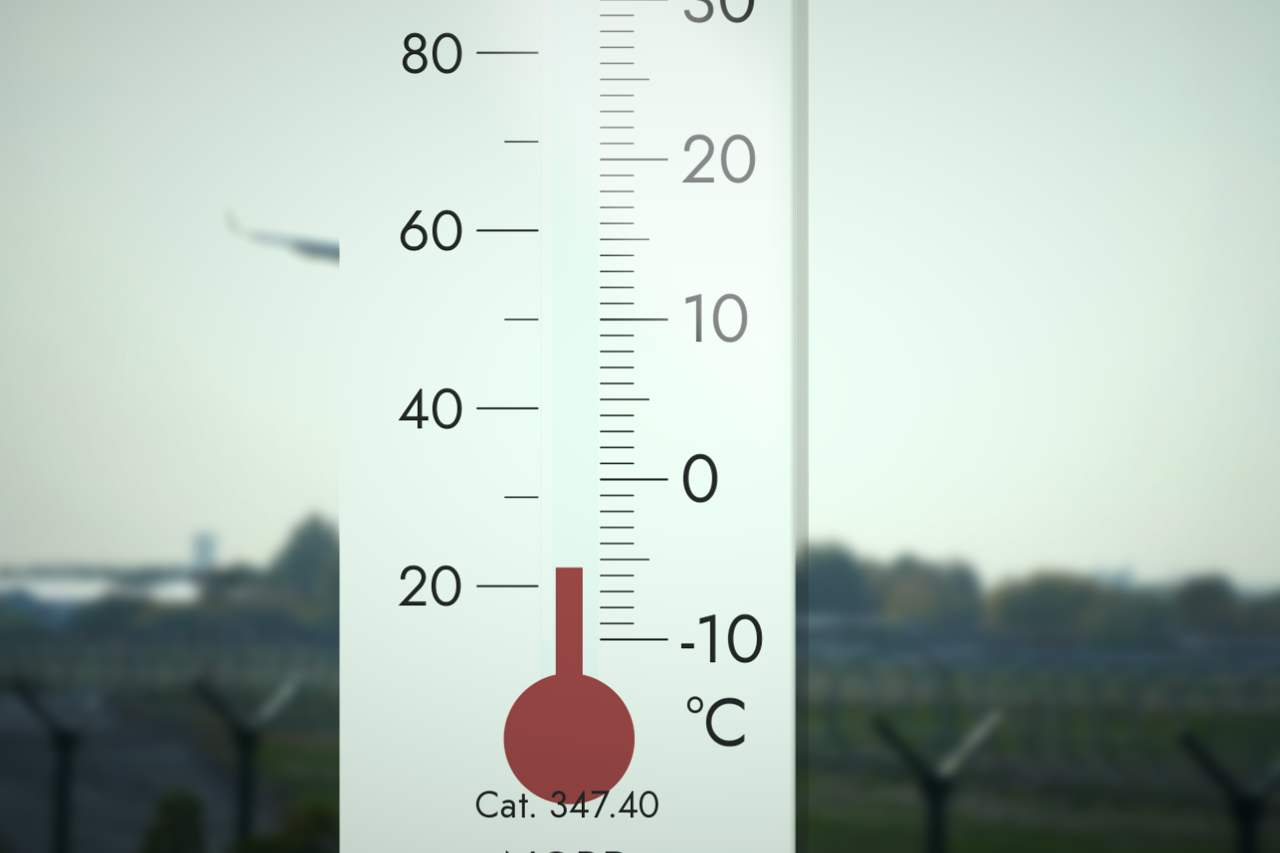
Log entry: -5.5 °C
